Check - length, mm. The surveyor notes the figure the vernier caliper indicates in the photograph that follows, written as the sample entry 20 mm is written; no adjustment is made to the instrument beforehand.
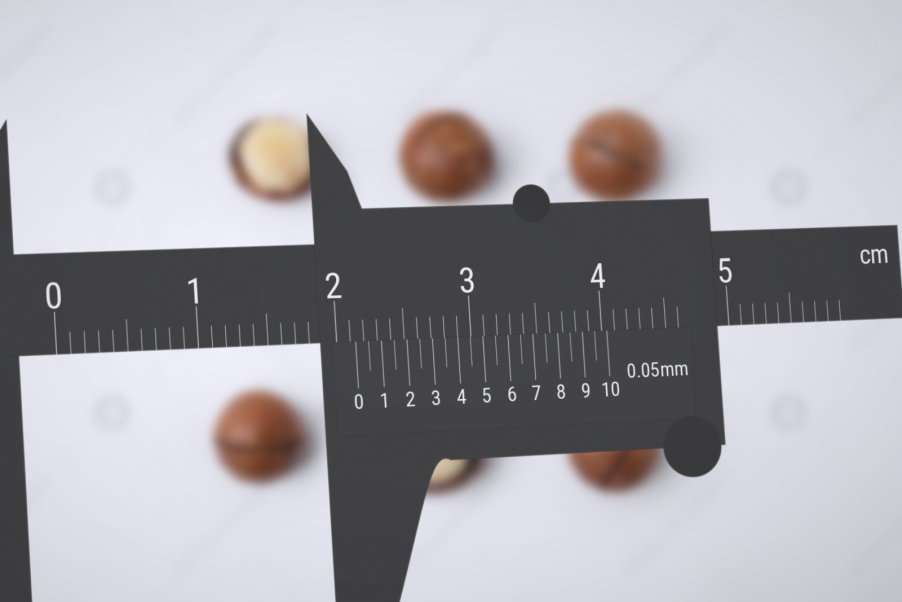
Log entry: 21.4 mm
